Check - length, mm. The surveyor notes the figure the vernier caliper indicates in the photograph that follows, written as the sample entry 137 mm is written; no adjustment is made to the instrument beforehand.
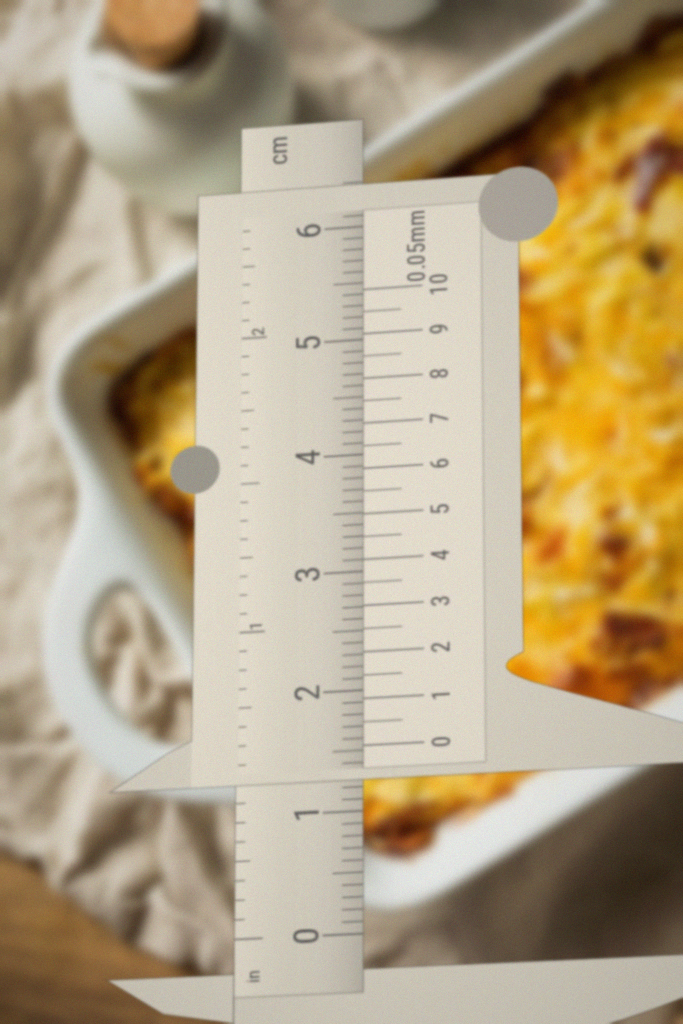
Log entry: 15.4 mm
